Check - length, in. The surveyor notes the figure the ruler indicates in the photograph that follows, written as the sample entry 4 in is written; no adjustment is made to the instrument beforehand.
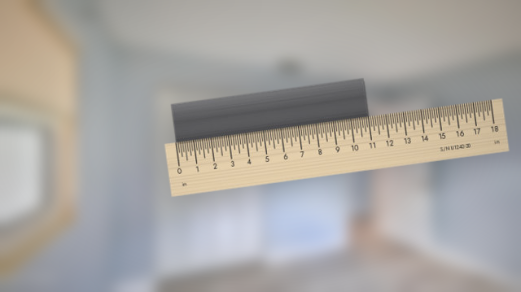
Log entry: 11 in
